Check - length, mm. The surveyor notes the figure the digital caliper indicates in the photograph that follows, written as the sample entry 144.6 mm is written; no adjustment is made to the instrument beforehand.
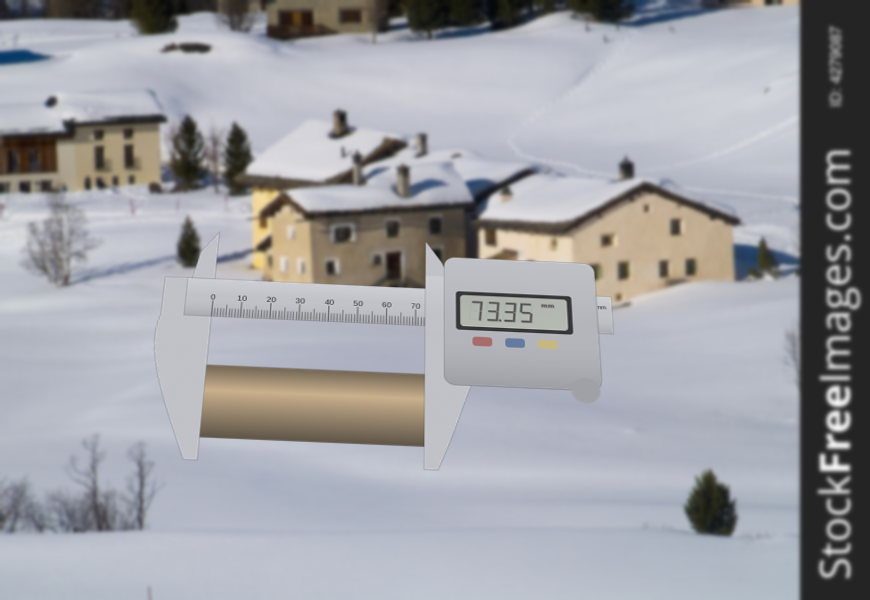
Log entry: 73.35 mm
